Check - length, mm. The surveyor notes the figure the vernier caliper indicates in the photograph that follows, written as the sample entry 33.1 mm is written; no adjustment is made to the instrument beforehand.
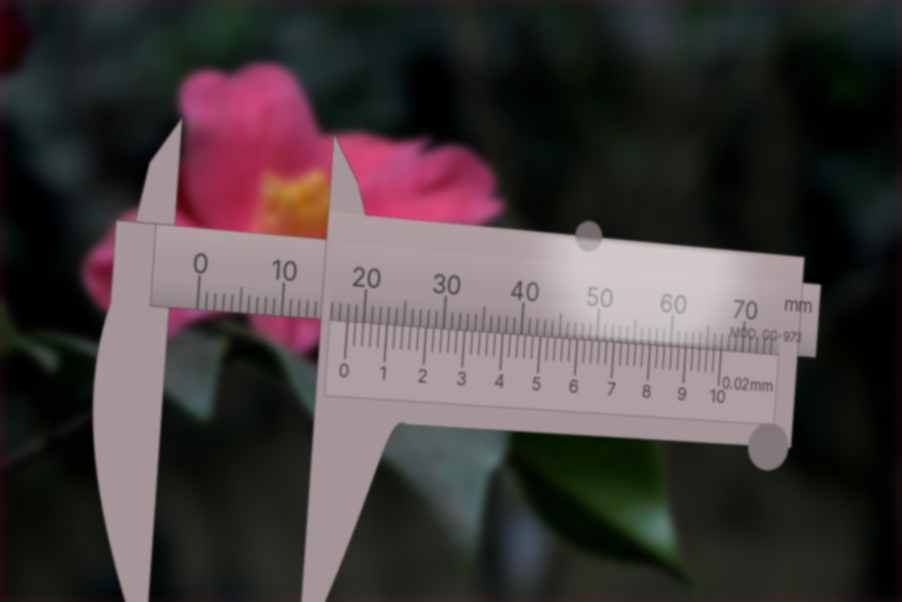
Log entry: 18.0 mm
